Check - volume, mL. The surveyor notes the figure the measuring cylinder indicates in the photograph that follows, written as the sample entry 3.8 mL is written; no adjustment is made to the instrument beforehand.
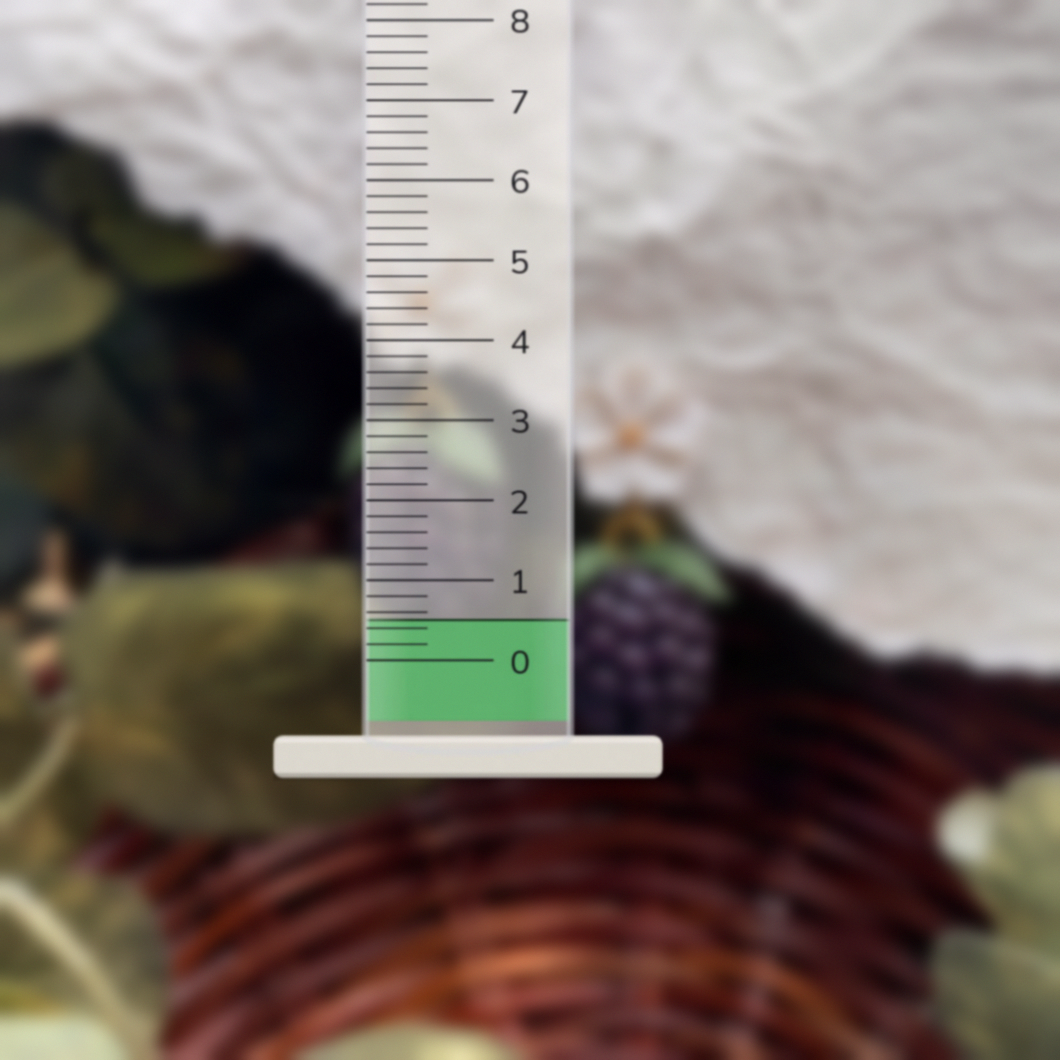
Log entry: 0.5 mL
